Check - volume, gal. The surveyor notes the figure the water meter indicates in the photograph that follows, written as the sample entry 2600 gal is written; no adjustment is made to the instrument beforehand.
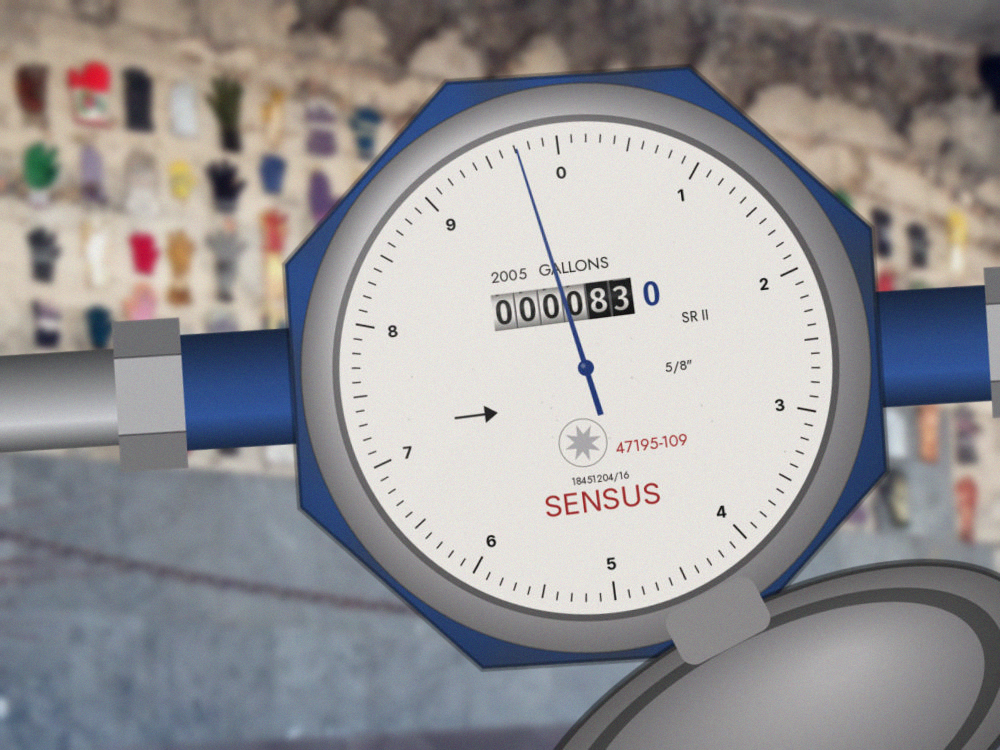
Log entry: 829.7 gal
